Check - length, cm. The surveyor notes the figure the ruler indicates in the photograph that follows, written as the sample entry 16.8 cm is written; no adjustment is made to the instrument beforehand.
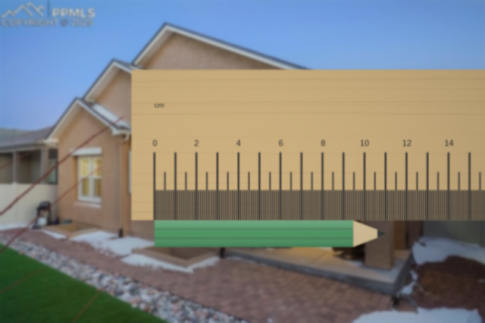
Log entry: 11 cm
